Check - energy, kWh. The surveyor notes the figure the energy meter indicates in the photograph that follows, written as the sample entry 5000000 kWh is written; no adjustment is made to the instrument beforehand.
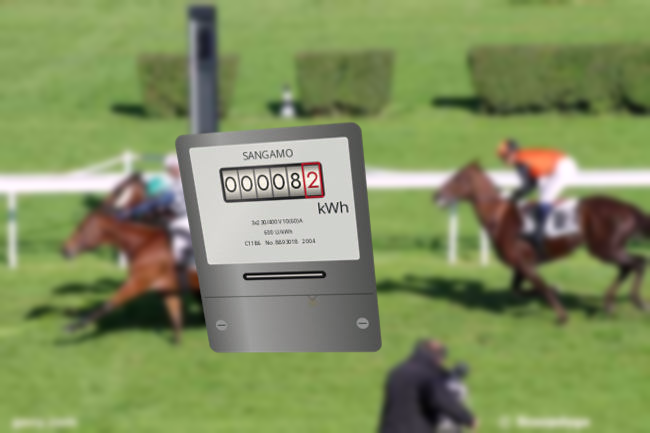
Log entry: 8.2 kWh
